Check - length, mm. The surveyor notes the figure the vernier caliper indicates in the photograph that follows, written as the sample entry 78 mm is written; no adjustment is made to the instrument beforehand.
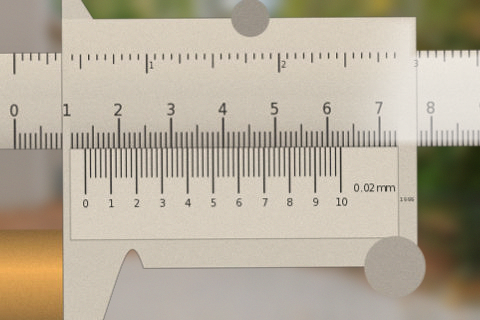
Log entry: 13.5 mm
